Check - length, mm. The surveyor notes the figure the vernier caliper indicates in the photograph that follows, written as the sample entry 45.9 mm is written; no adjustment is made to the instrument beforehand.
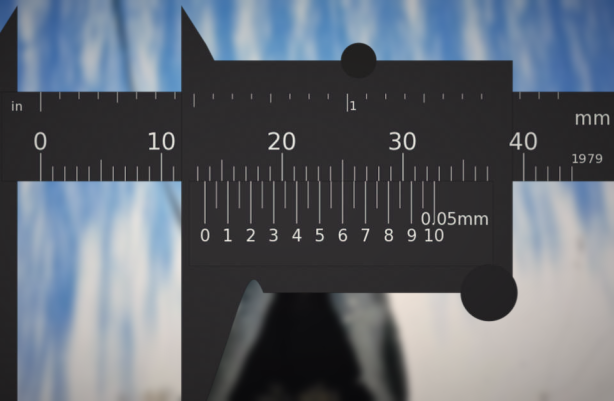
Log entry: 13.6 mm
